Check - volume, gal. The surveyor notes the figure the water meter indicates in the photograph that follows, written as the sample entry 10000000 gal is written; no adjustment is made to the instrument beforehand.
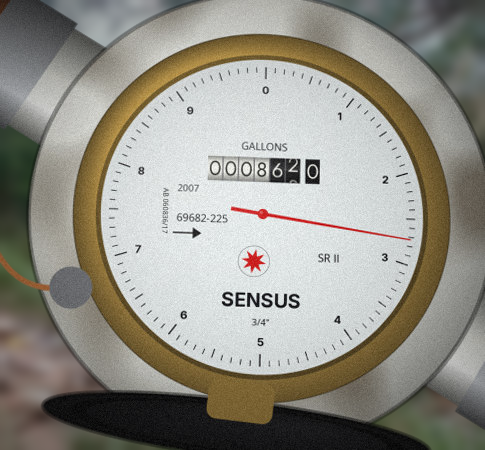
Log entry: 8622.7 gal
